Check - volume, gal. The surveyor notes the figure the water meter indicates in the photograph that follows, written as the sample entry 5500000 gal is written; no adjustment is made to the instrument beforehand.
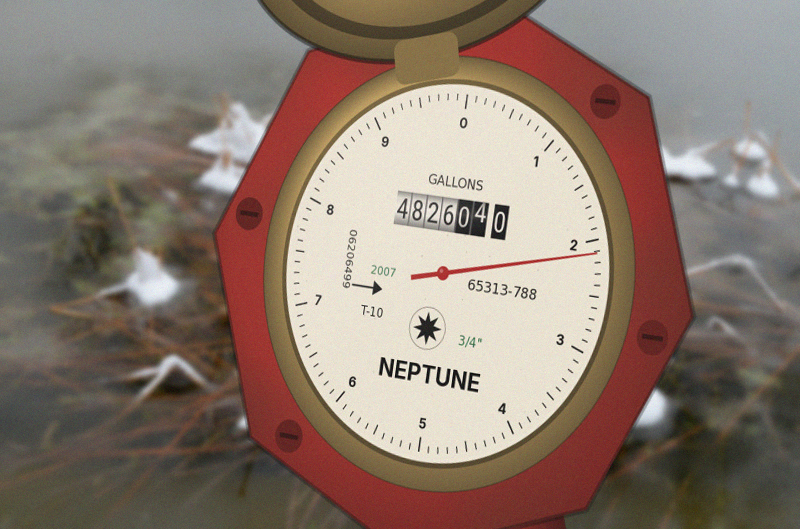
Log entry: 4826042.1 gal
